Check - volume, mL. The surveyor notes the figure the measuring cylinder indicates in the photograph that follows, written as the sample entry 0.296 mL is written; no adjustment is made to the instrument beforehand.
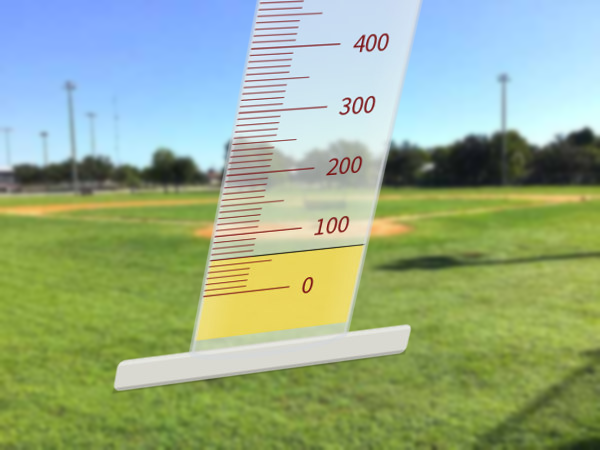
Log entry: 60 mL
